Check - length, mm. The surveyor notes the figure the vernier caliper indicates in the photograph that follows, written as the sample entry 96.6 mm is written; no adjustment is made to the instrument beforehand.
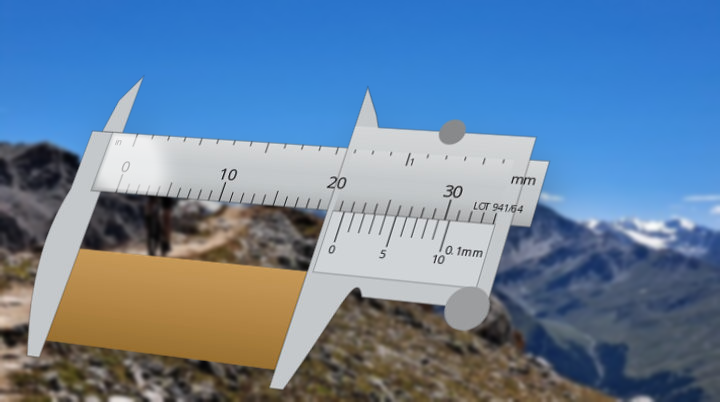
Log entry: 21.4 mm
